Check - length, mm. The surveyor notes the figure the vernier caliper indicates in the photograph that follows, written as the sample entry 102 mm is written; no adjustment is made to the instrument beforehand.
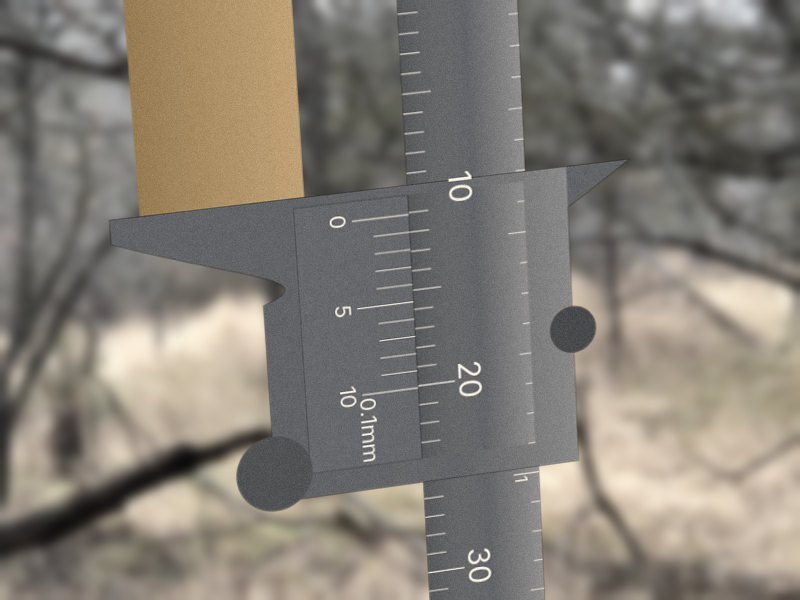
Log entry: 11.1 mm
